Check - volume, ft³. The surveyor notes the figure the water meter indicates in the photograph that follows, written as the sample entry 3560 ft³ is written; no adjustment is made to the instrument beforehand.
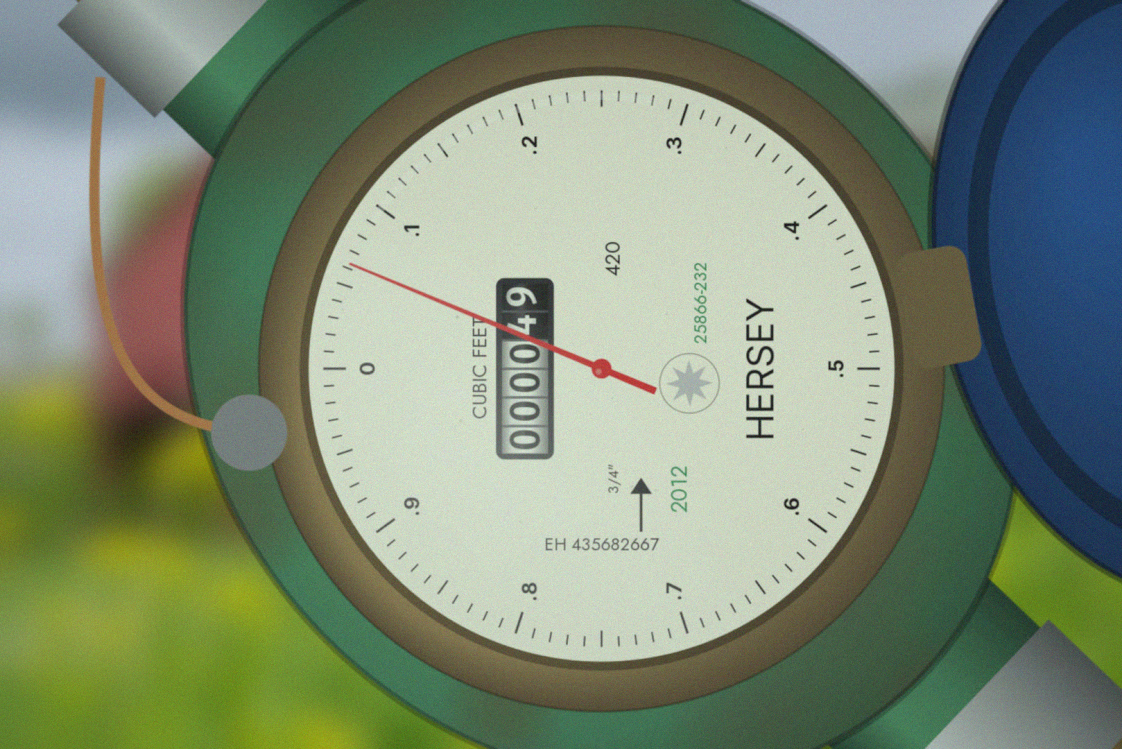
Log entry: 49.06 ft³
